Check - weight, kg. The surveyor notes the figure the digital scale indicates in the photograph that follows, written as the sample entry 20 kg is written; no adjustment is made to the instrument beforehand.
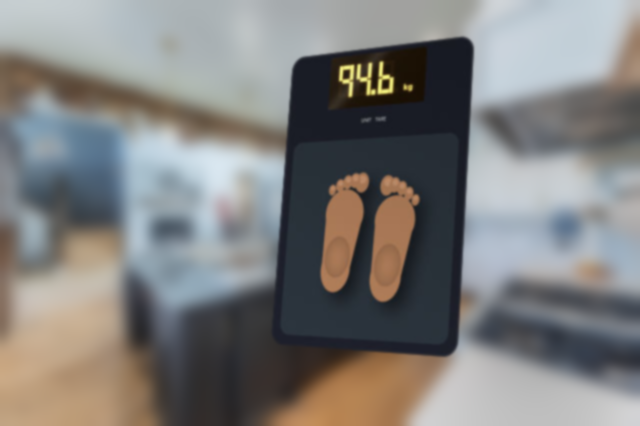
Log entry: 94.6 kg
